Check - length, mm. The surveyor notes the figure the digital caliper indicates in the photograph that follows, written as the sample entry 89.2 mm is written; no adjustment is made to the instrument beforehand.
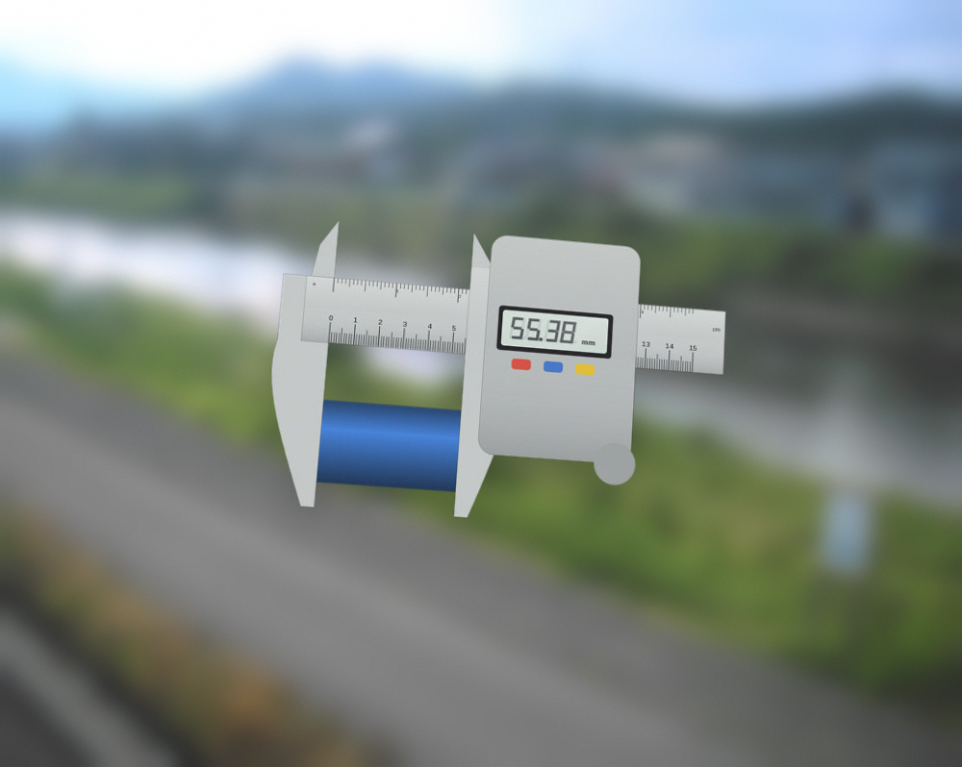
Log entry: 55.38 mm
